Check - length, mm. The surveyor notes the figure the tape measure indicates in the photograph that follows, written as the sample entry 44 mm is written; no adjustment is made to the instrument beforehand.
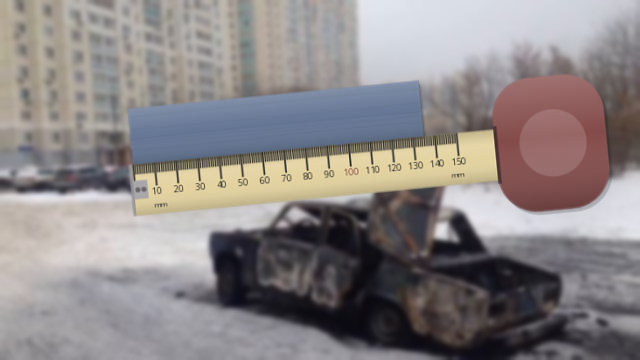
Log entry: 135 mm
